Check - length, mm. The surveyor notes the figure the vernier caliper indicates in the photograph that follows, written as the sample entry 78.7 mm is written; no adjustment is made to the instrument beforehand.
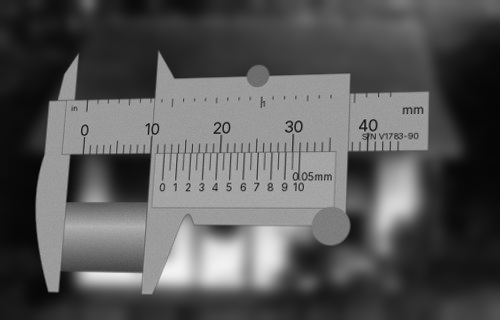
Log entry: 12.0 mm
